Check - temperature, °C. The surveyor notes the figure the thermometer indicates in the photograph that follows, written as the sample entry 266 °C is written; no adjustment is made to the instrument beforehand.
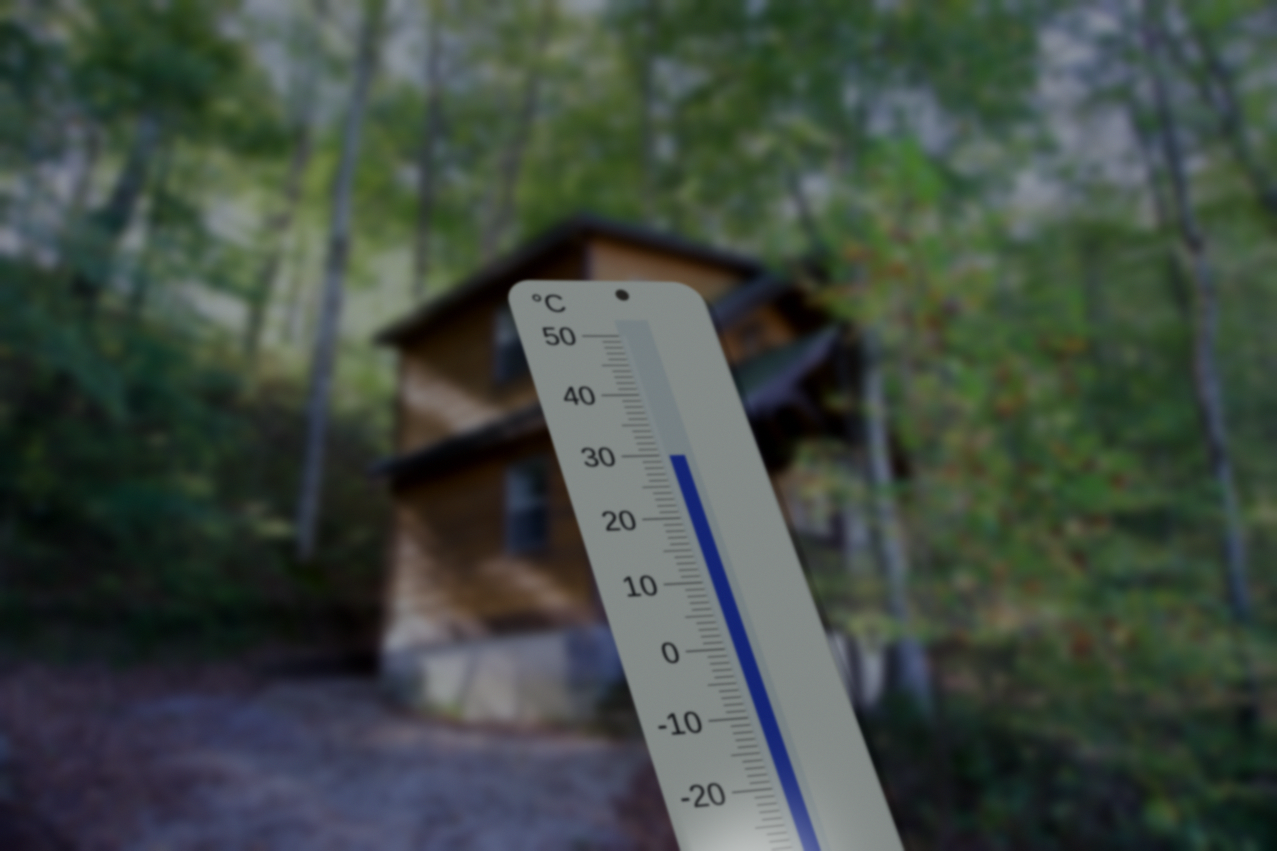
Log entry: 30 °C
